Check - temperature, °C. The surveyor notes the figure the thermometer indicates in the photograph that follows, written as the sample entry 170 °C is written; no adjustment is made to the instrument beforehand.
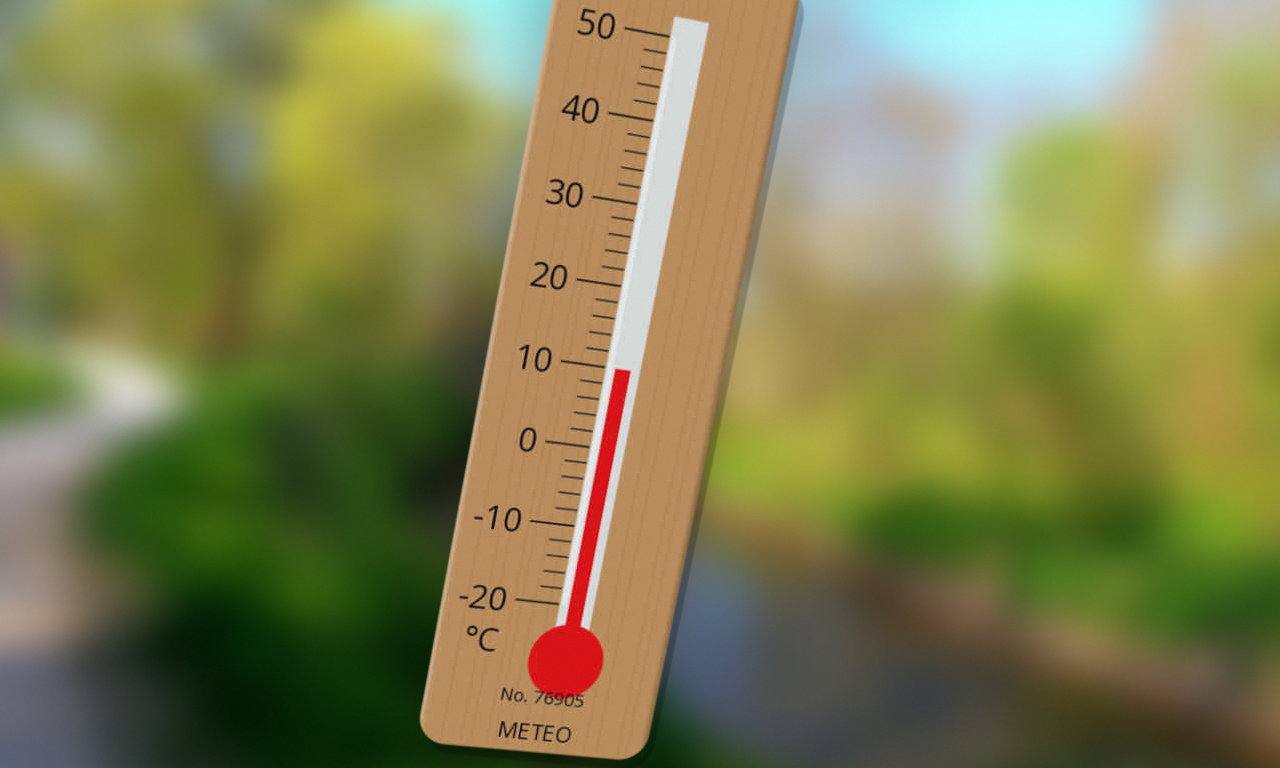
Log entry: 10 °C
